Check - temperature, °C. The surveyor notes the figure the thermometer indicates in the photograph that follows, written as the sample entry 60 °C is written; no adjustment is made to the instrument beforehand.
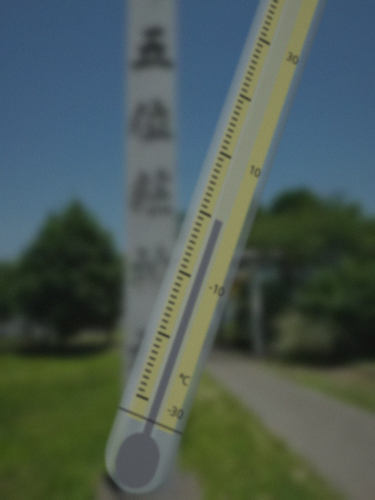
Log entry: 0 °C
